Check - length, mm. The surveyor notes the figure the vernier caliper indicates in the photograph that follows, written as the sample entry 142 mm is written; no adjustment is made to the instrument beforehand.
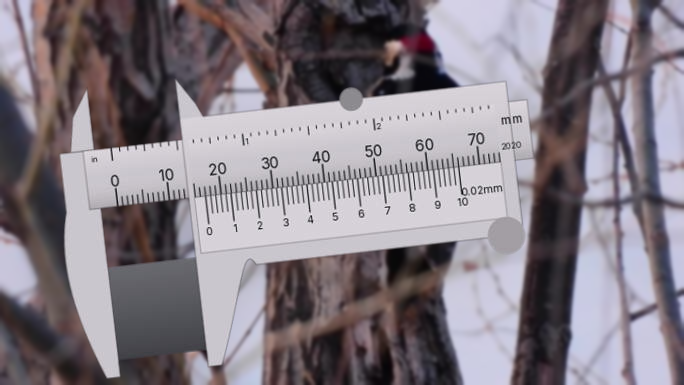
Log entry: 17.0 mm
